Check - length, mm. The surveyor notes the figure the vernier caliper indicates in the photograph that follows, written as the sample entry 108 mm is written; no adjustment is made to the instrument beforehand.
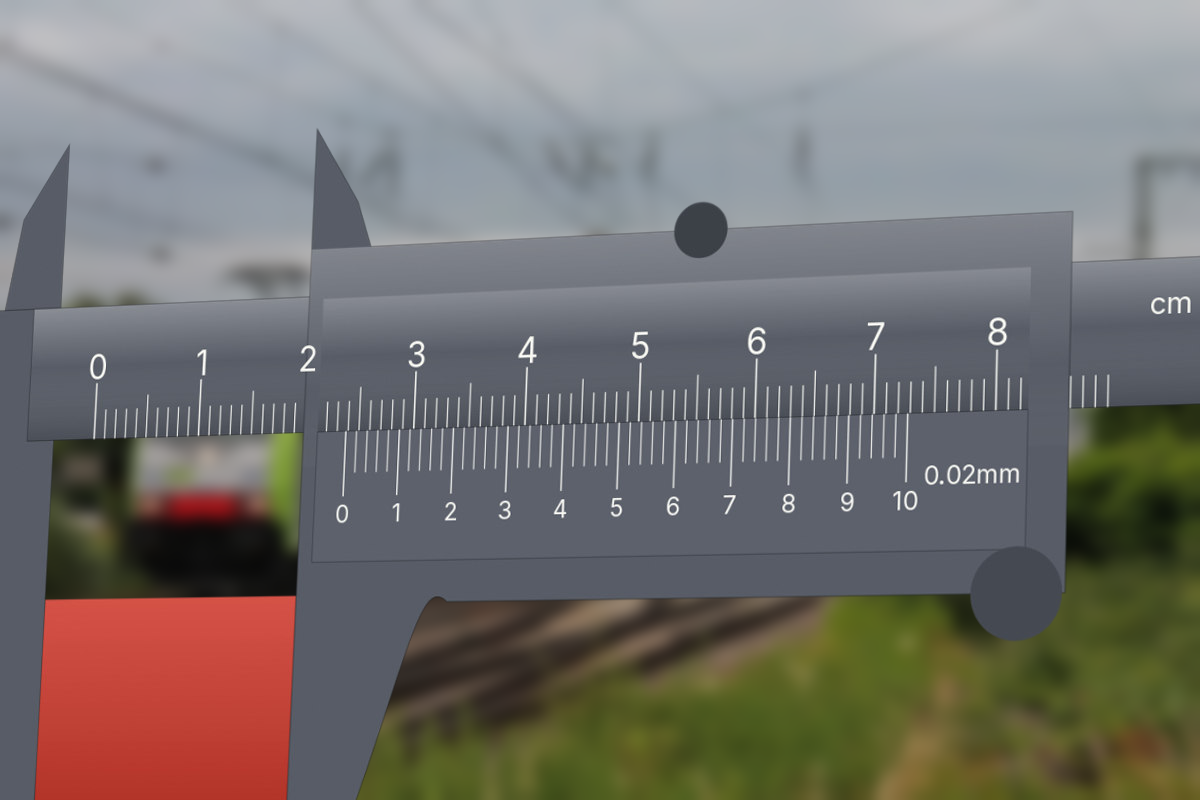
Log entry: 23.8 mm
